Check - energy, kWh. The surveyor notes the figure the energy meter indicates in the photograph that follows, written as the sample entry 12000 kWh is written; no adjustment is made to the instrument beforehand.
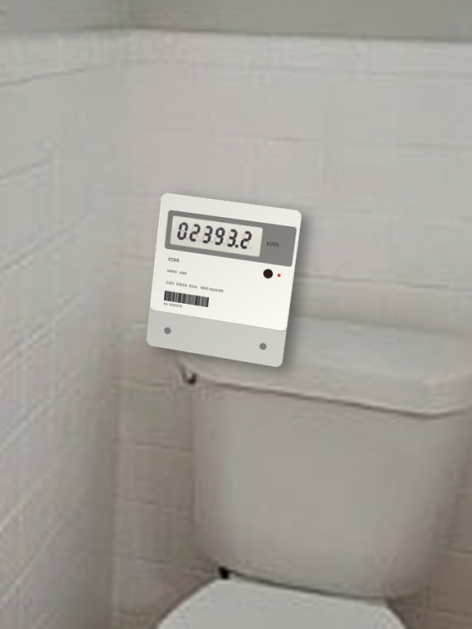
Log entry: 2393.2 kWh
